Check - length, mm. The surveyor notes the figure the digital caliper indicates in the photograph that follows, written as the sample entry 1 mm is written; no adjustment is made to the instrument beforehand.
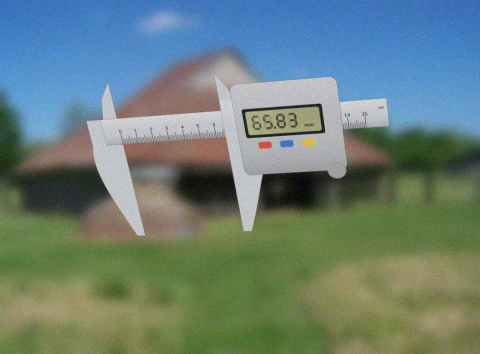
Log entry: 65.83 mm
